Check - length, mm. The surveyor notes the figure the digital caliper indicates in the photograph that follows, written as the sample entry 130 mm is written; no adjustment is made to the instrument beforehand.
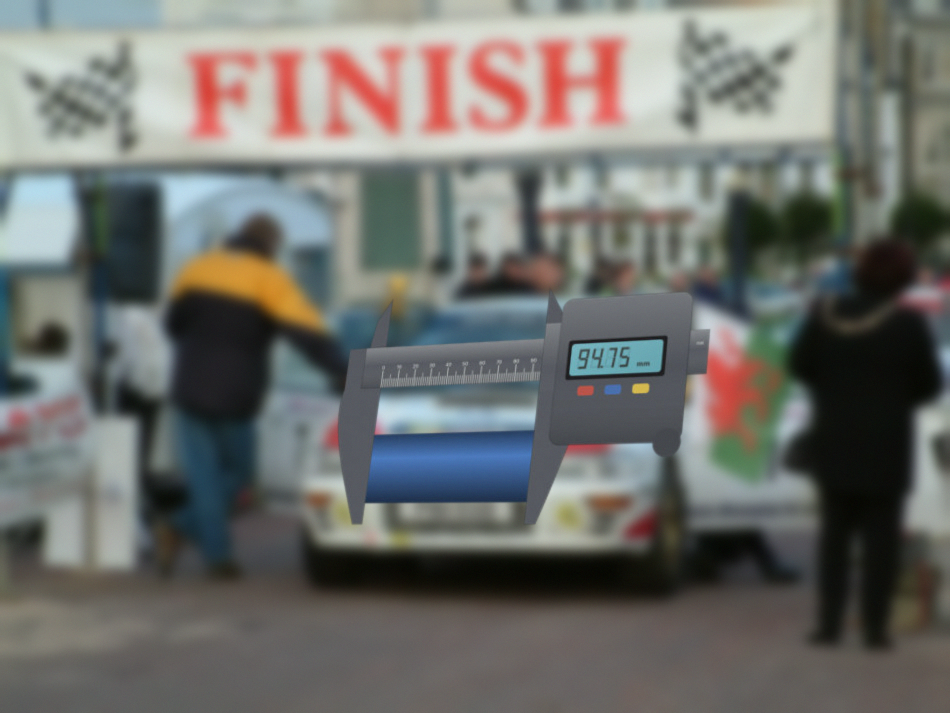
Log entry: 94.75 mm
